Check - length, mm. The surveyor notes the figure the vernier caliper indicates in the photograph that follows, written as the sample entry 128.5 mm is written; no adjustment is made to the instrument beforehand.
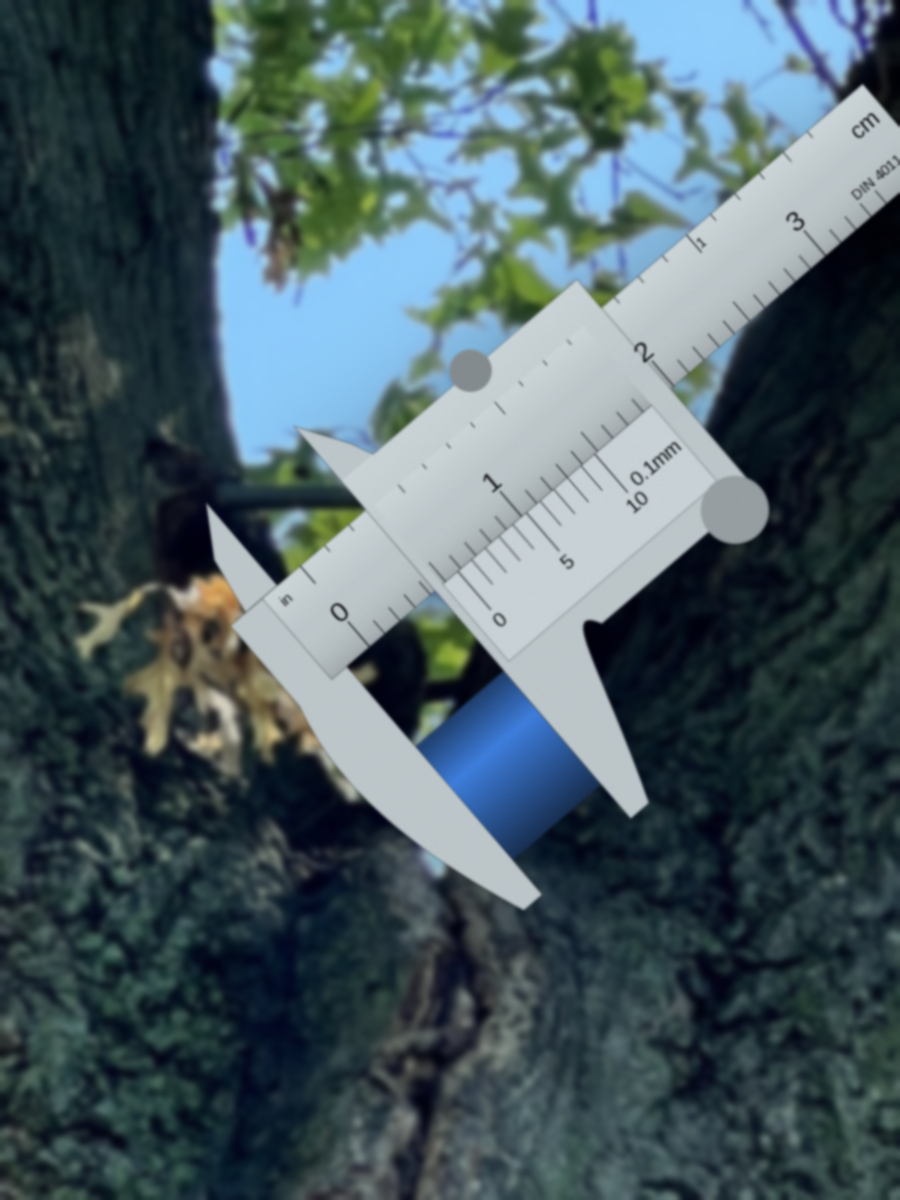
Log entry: 5.8 mm
